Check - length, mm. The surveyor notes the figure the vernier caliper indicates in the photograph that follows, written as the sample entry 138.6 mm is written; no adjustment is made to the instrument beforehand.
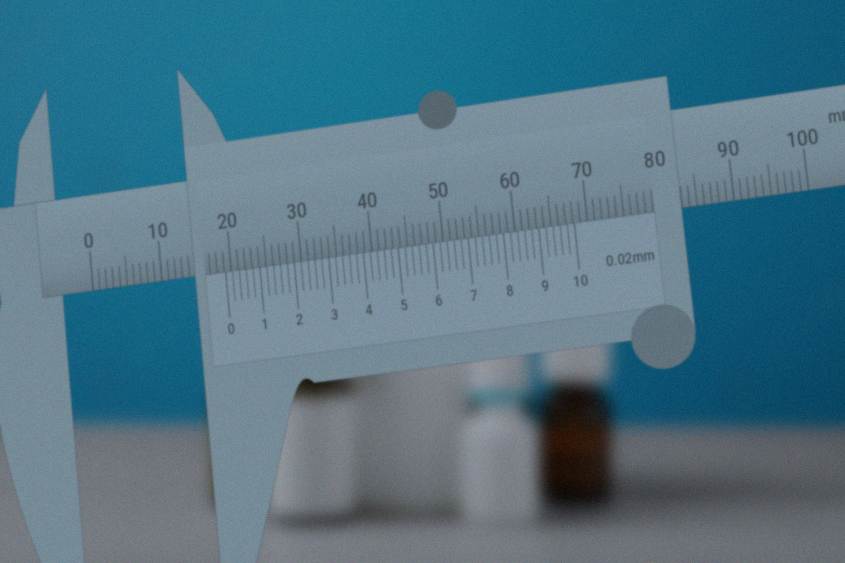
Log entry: 19.2 mm
